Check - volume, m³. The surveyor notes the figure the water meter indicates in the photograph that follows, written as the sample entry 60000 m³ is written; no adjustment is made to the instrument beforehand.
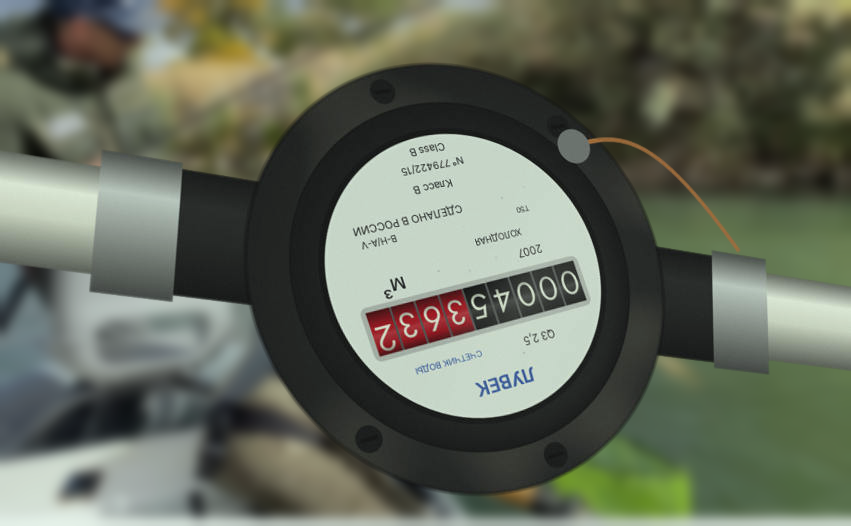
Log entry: 45.3632 m³
